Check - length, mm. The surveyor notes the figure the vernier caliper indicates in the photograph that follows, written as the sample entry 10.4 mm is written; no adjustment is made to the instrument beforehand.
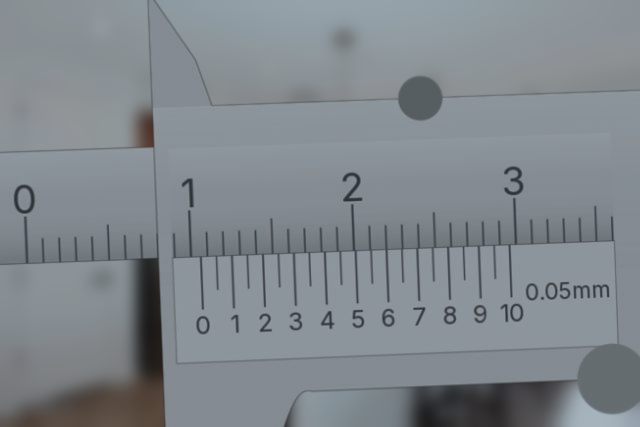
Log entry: 10.6 mm
